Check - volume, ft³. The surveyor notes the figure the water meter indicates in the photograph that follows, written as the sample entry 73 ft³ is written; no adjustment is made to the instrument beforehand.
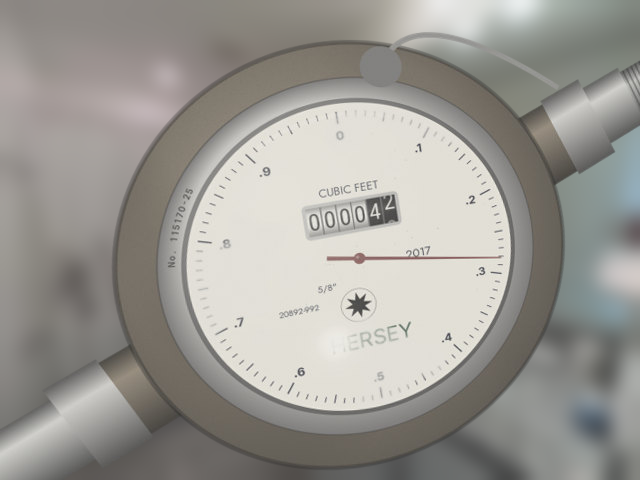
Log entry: 42.28 ft³
